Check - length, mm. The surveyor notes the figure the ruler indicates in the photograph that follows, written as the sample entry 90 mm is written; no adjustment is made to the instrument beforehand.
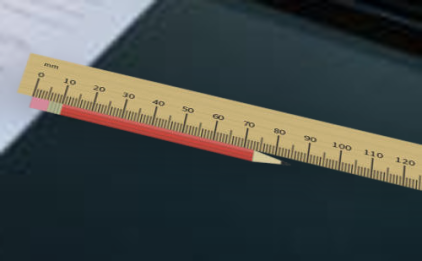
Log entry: 85 mm
